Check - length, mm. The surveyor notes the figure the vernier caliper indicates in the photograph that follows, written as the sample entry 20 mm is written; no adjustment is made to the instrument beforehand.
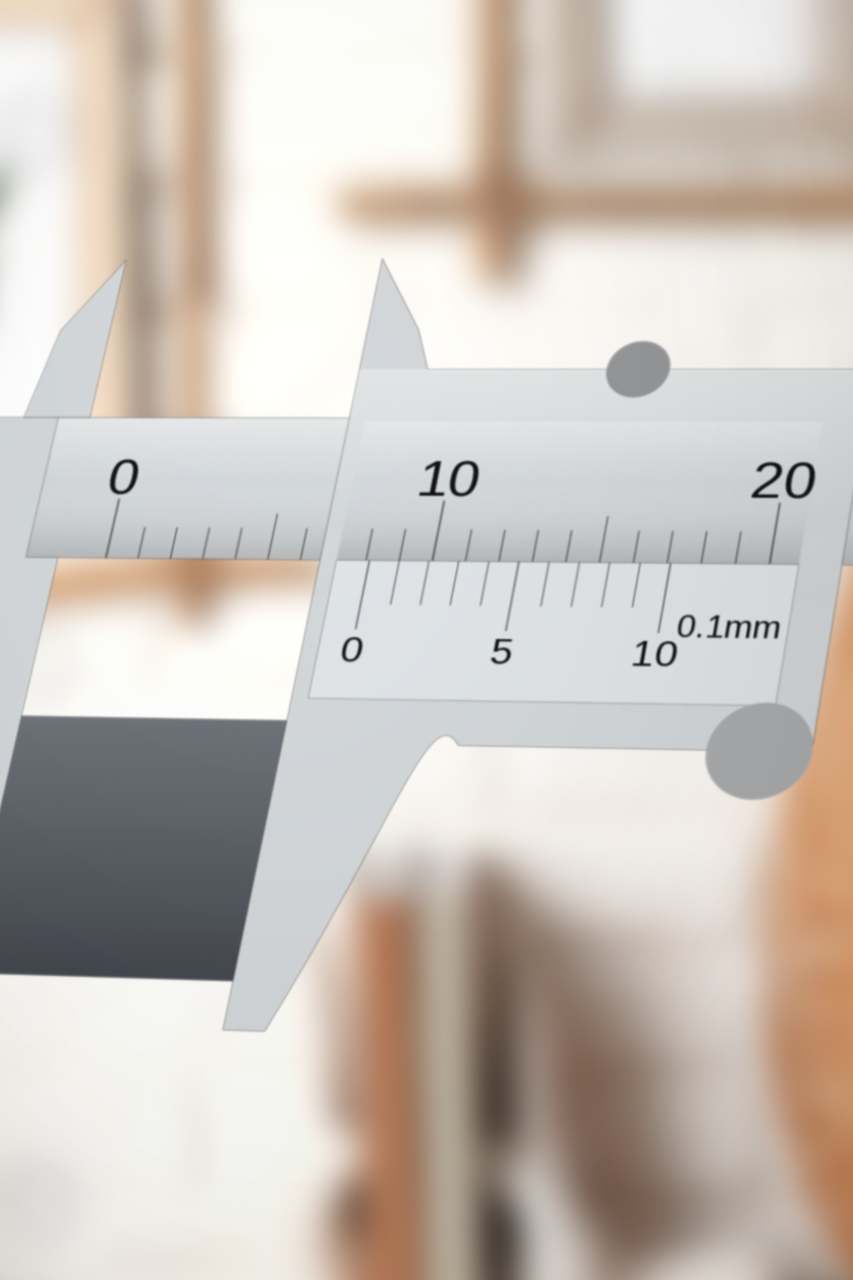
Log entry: 8.1 mm
